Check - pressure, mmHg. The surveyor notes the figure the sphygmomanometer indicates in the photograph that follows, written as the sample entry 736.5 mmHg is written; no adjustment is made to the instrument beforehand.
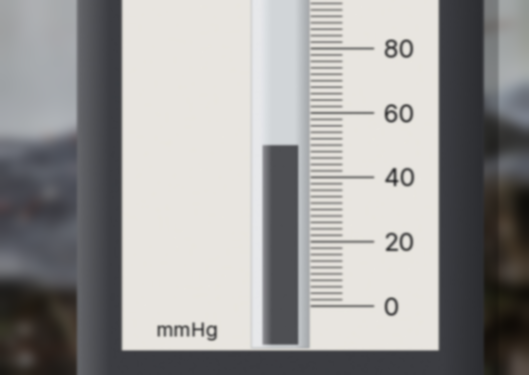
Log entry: 50 mmHg
